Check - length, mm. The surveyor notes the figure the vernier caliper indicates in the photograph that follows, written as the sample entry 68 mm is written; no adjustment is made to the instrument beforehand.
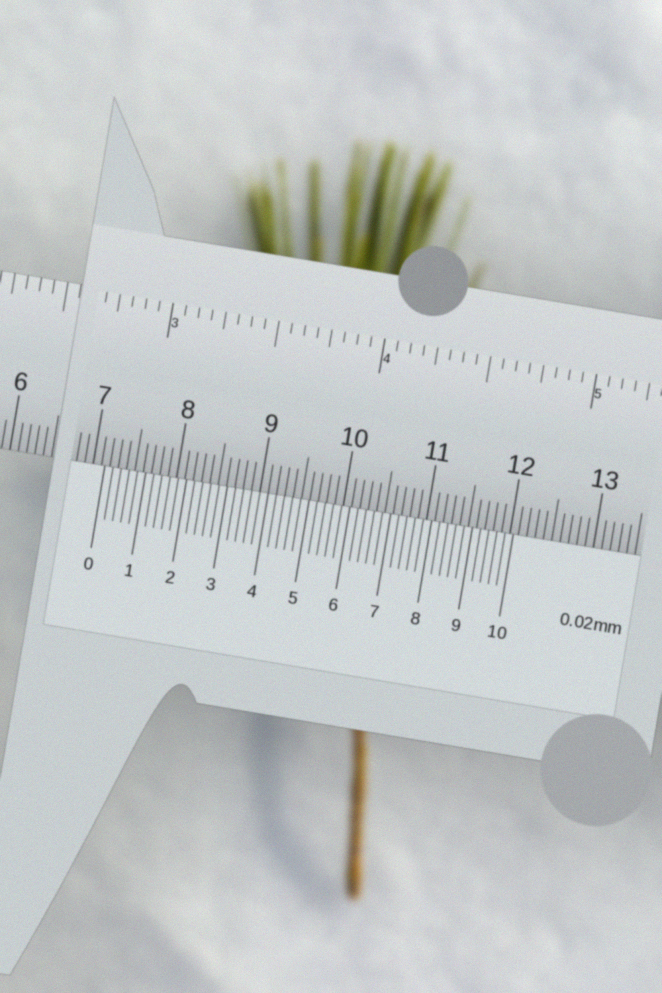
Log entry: 71.4 mm
